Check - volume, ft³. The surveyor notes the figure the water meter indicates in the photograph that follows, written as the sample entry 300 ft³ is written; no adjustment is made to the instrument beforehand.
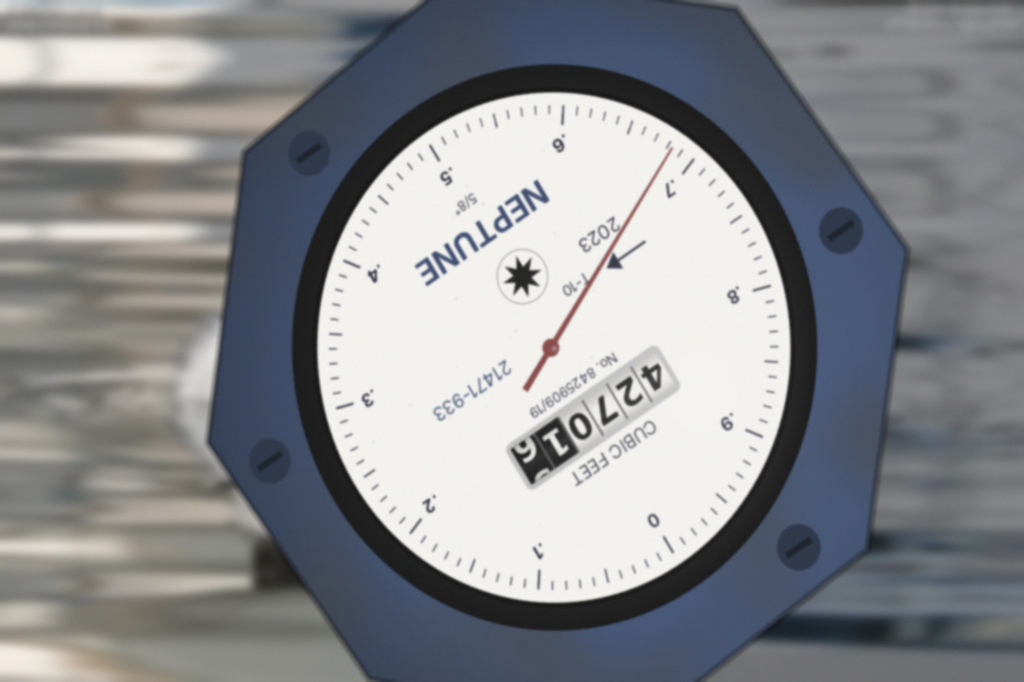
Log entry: 427015.68 ft³
